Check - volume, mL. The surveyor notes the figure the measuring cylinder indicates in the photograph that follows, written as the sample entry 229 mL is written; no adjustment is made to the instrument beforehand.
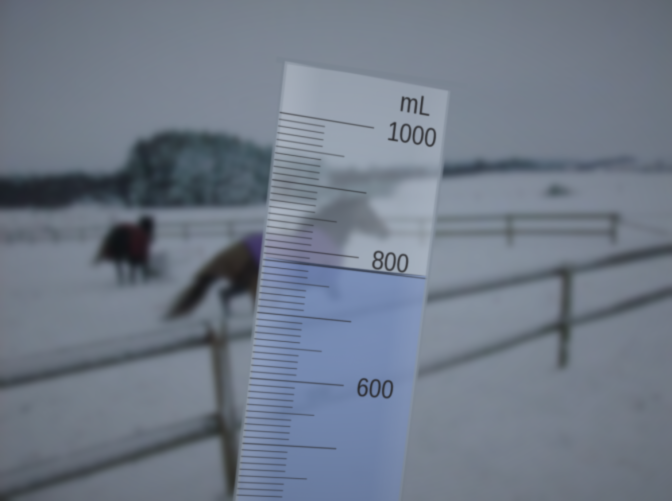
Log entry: 780 mL
